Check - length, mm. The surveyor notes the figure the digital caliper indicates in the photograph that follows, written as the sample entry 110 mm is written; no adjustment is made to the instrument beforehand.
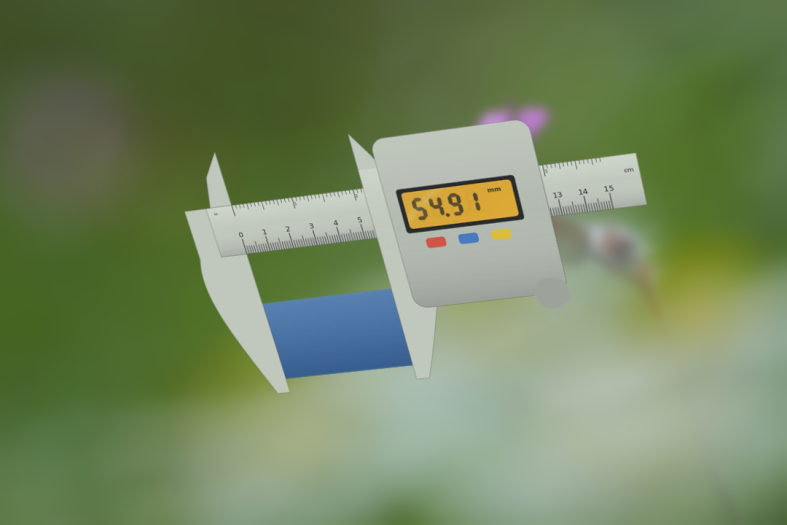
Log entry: 54.91 mm
